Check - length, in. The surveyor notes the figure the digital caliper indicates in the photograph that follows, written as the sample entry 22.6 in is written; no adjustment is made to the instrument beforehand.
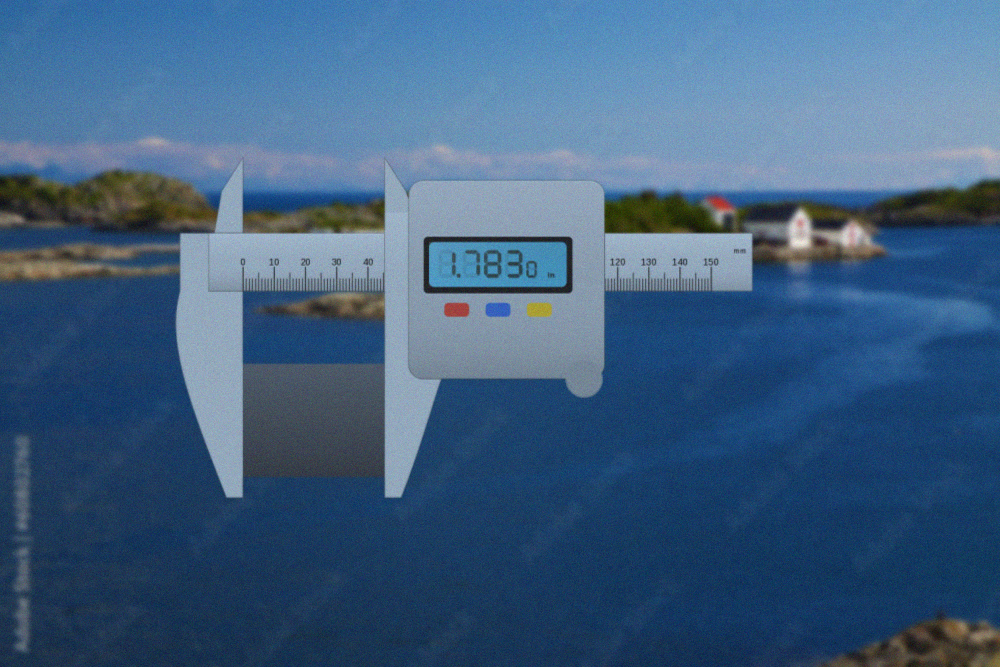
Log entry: 1.7830 in
